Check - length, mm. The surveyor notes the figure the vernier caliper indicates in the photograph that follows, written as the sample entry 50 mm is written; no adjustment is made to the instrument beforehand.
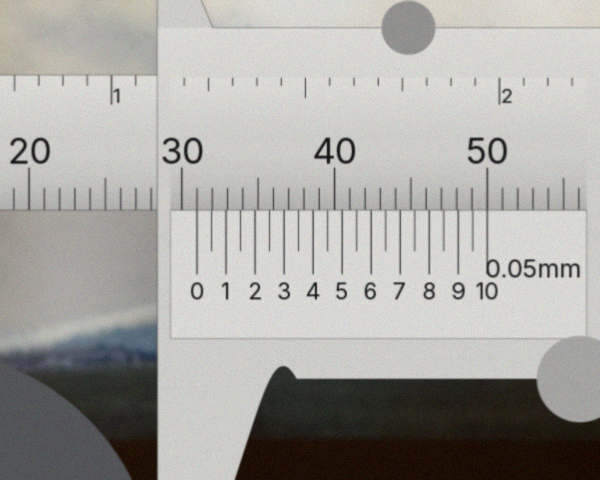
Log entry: 31.0 mm
